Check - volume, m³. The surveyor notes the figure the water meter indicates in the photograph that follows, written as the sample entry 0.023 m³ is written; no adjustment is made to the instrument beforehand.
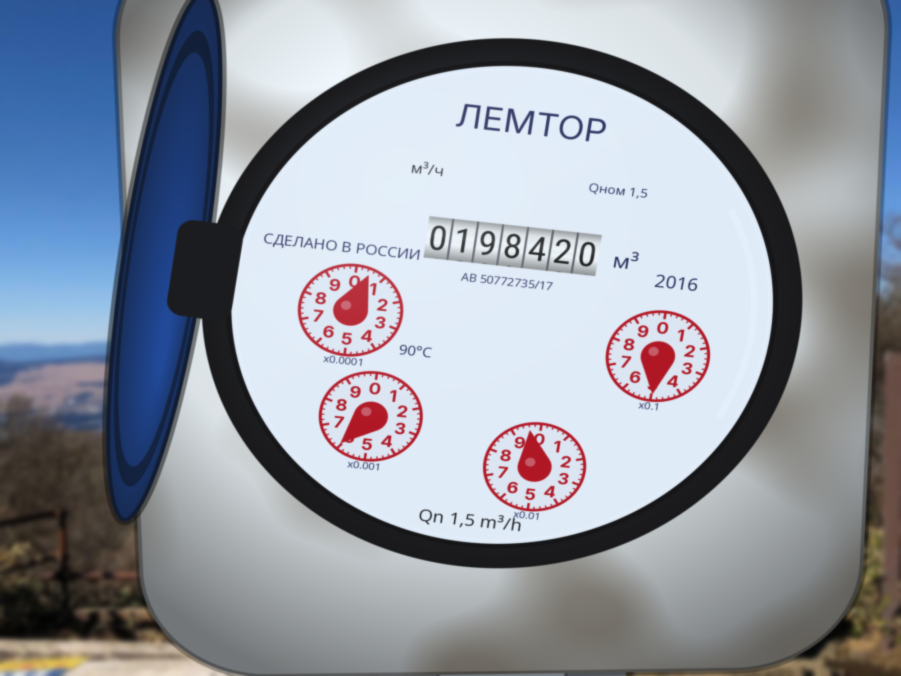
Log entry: 198420.4960 m³
